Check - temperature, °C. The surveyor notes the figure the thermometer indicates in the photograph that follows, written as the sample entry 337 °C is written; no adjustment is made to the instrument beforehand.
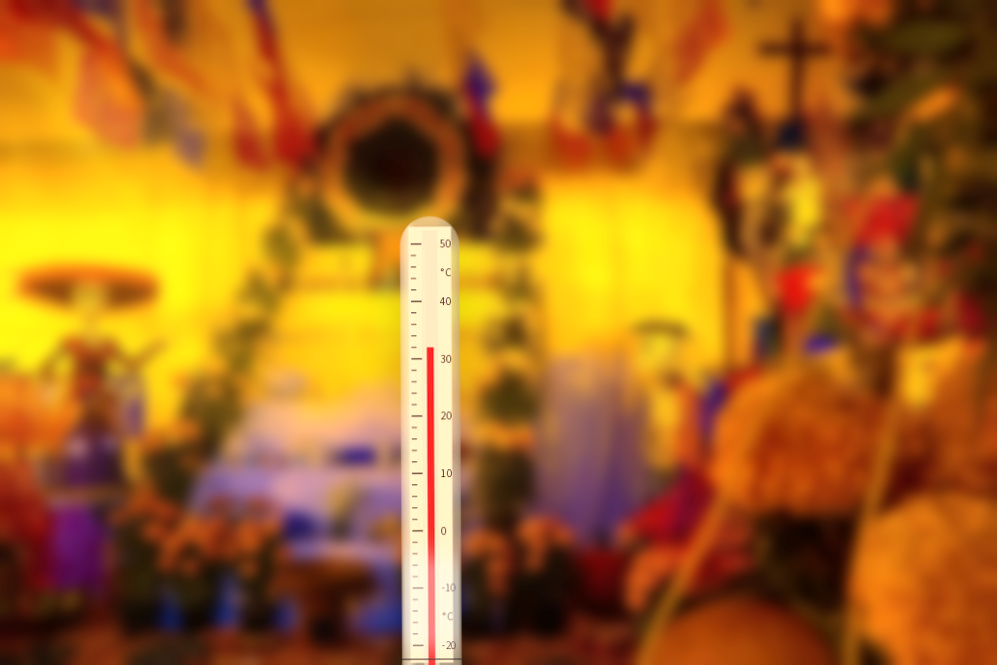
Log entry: 32 °C
